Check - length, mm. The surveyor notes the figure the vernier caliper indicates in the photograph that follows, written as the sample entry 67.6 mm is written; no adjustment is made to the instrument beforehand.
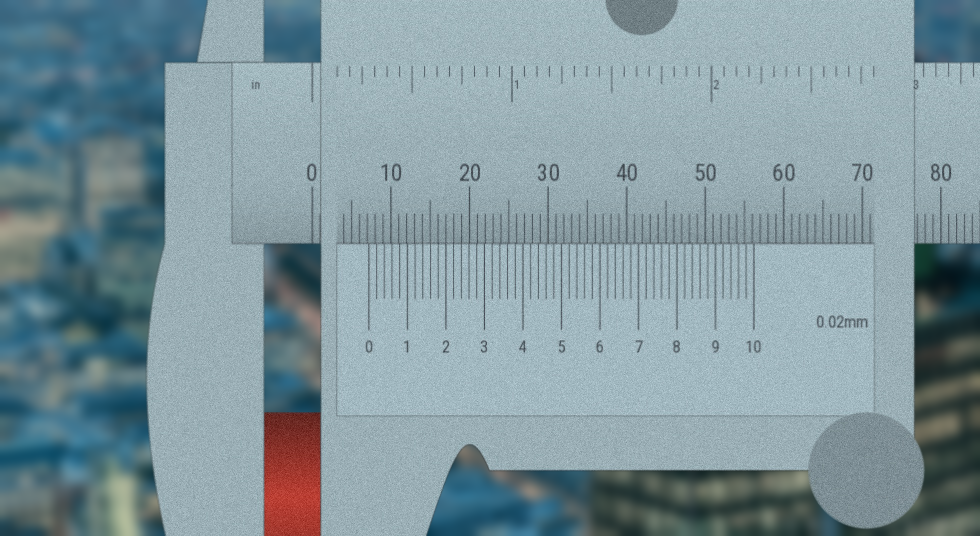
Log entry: 7.2 mm
